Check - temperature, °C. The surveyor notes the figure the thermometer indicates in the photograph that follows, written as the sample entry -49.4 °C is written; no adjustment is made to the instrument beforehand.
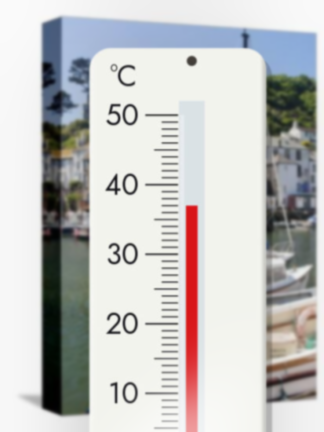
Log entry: 37 °C
